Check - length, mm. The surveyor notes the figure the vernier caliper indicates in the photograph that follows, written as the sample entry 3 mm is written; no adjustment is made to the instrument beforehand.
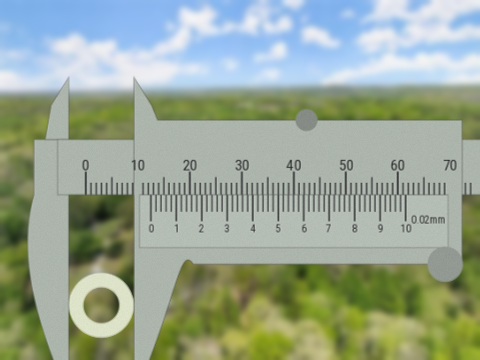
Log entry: 12.5 mm
